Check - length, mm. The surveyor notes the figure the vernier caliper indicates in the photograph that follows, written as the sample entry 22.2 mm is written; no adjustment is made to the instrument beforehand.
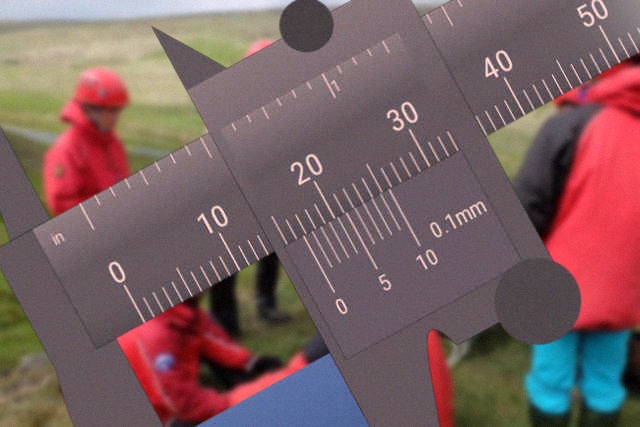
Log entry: 16.7 mm
